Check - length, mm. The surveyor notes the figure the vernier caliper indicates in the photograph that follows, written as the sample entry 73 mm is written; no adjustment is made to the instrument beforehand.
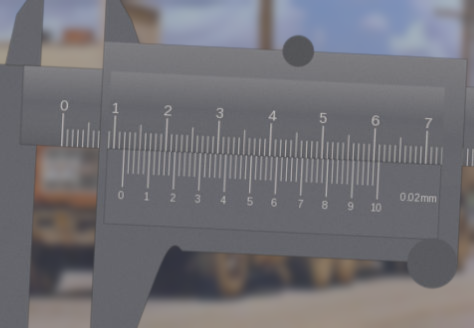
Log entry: 12.0 mm
